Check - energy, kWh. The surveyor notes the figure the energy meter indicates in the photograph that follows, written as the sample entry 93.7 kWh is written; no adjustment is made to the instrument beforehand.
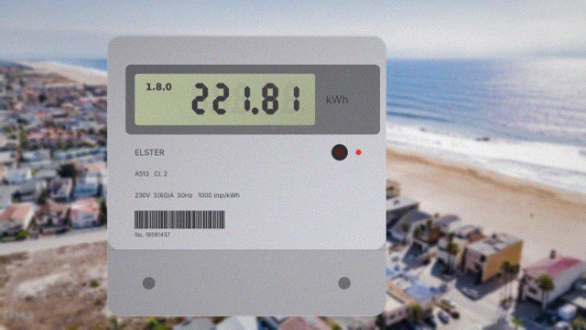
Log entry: 221.81 kWh
